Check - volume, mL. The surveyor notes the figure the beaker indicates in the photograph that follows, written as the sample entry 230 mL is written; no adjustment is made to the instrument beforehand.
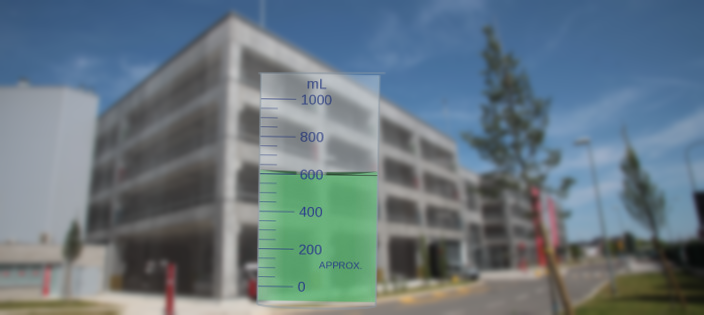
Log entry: 600 mL
